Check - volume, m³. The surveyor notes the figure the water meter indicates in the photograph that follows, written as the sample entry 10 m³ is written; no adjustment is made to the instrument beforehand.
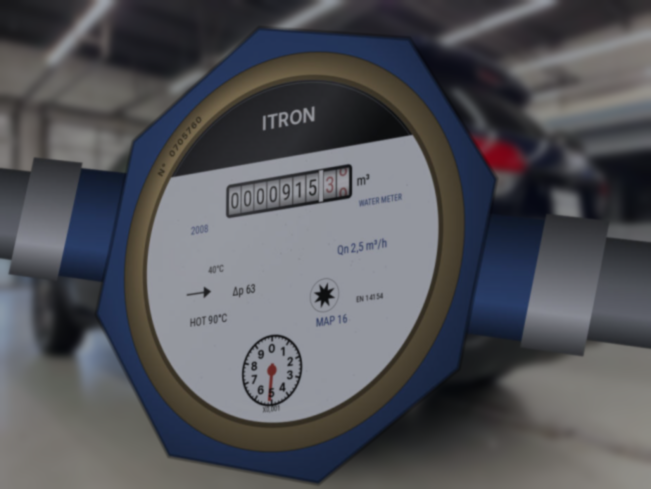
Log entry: 915.385 m³
